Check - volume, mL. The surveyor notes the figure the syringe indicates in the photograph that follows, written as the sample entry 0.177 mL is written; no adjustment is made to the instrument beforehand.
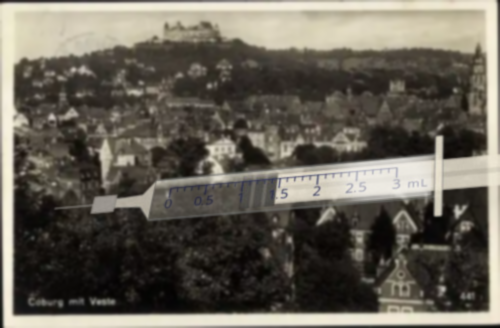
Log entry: 1 mL
